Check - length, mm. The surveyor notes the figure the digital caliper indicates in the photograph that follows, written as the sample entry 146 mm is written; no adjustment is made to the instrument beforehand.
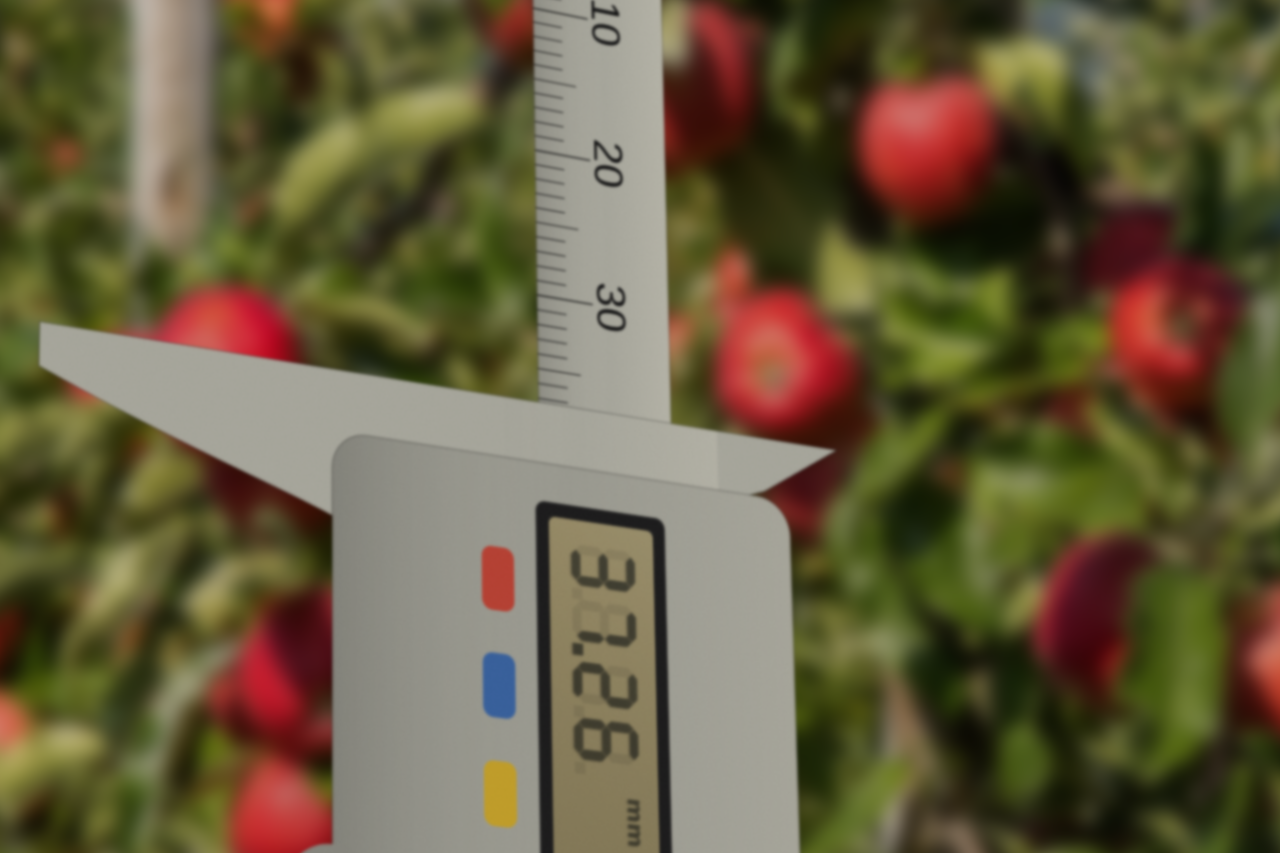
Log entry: 37.26 mm
